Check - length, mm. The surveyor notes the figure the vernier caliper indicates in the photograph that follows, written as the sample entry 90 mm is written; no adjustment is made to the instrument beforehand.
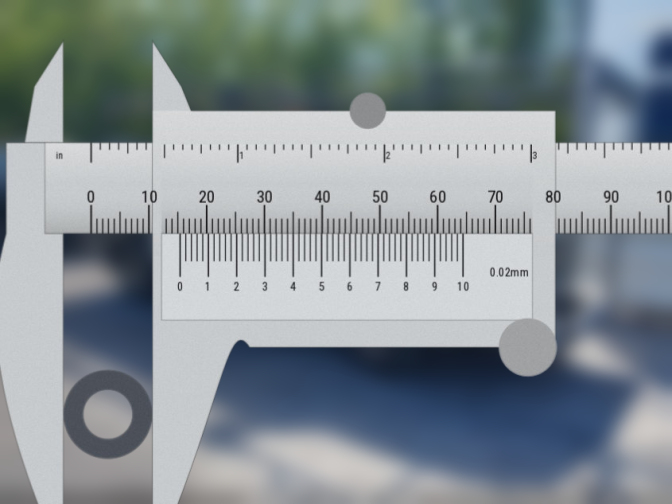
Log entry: 15.4 mm
